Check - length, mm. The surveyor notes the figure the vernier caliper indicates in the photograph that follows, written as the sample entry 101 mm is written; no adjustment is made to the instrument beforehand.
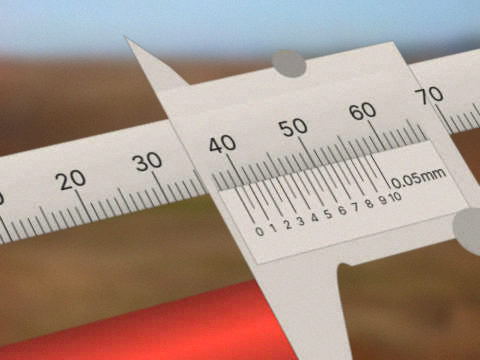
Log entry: 38.8 mm
